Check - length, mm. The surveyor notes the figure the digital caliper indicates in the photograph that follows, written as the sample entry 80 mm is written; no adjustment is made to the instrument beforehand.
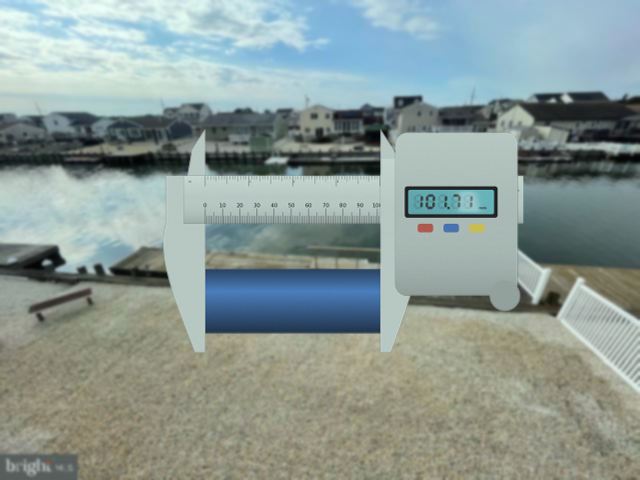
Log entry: 101.71 mm
